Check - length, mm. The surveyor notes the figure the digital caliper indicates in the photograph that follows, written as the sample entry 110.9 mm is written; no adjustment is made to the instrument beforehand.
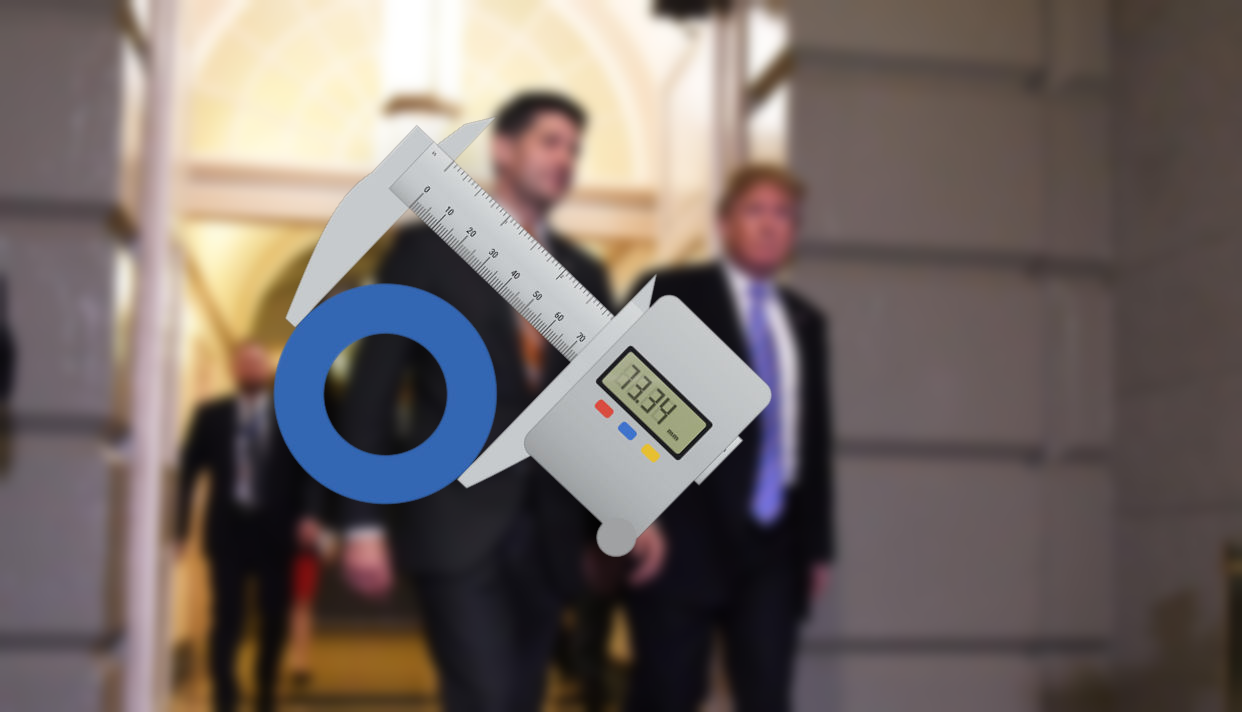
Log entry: 73.34 mm
